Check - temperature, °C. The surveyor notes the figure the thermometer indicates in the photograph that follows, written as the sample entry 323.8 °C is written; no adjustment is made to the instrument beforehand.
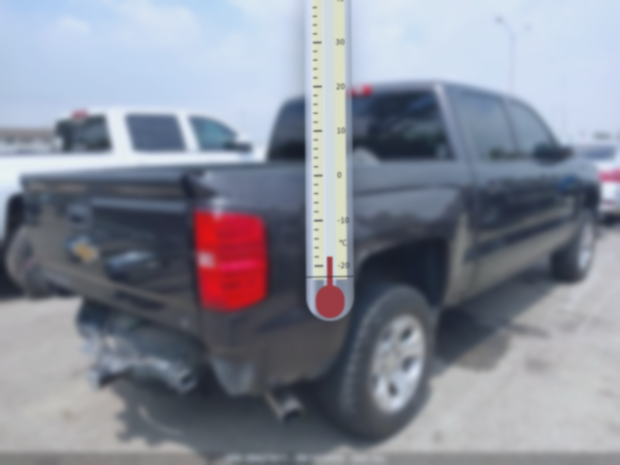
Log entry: -18 °C
